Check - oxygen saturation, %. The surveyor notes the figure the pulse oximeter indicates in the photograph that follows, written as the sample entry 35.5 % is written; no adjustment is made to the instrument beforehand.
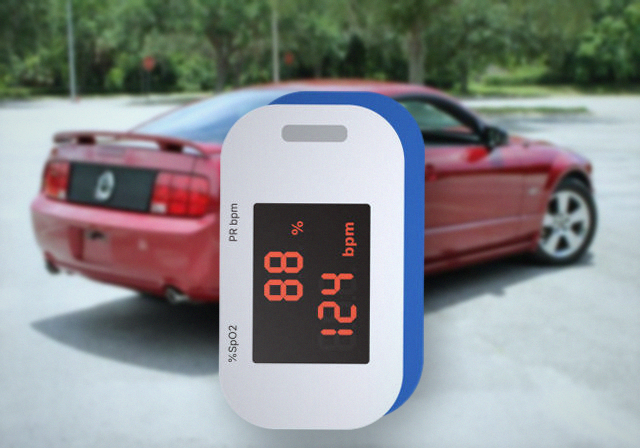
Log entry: 88 %
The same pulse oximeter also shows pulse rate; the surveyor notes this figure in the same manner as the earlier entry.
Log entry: 124 bpm
